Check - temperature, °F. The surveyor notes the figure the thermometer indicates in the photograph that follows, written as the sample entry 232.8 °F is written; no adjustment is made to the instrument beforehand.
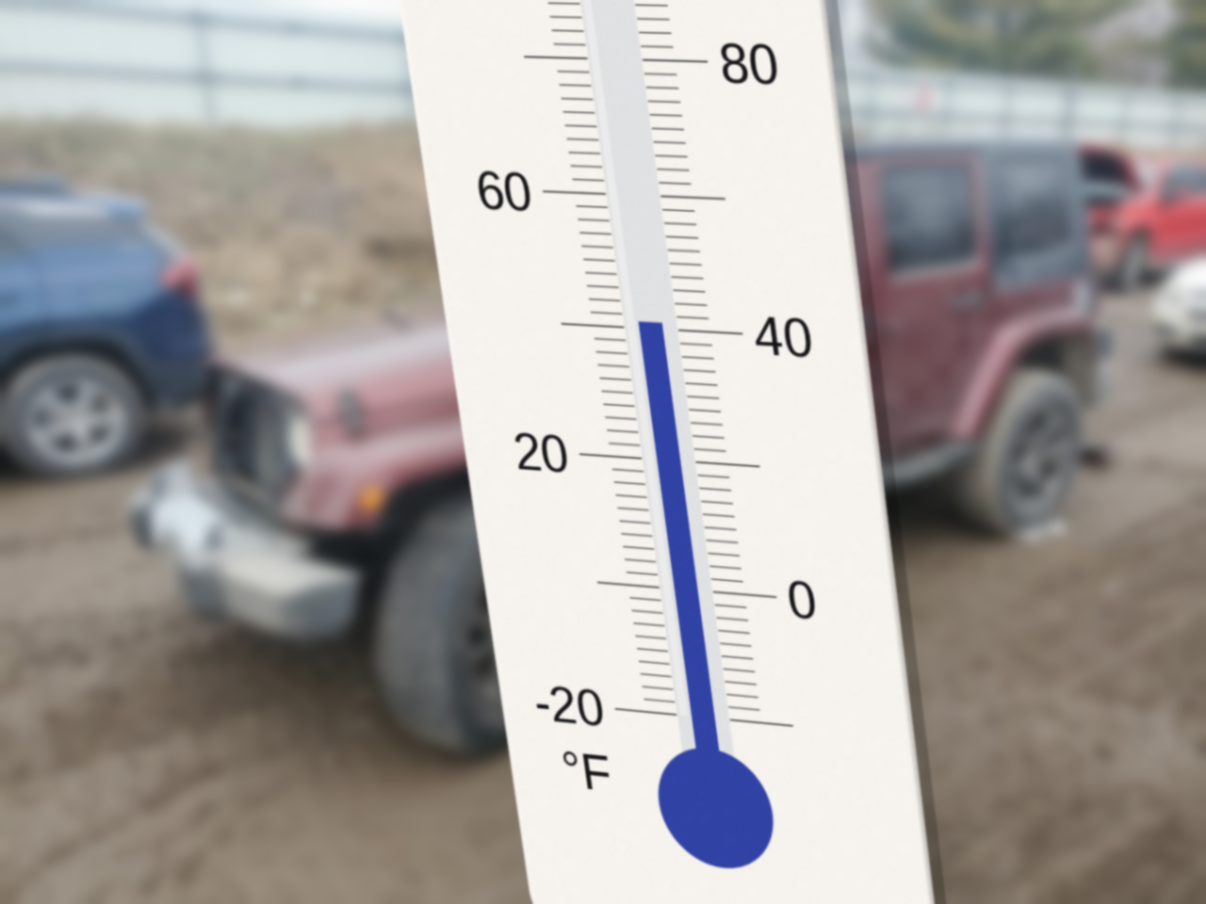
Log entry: 41 °F
